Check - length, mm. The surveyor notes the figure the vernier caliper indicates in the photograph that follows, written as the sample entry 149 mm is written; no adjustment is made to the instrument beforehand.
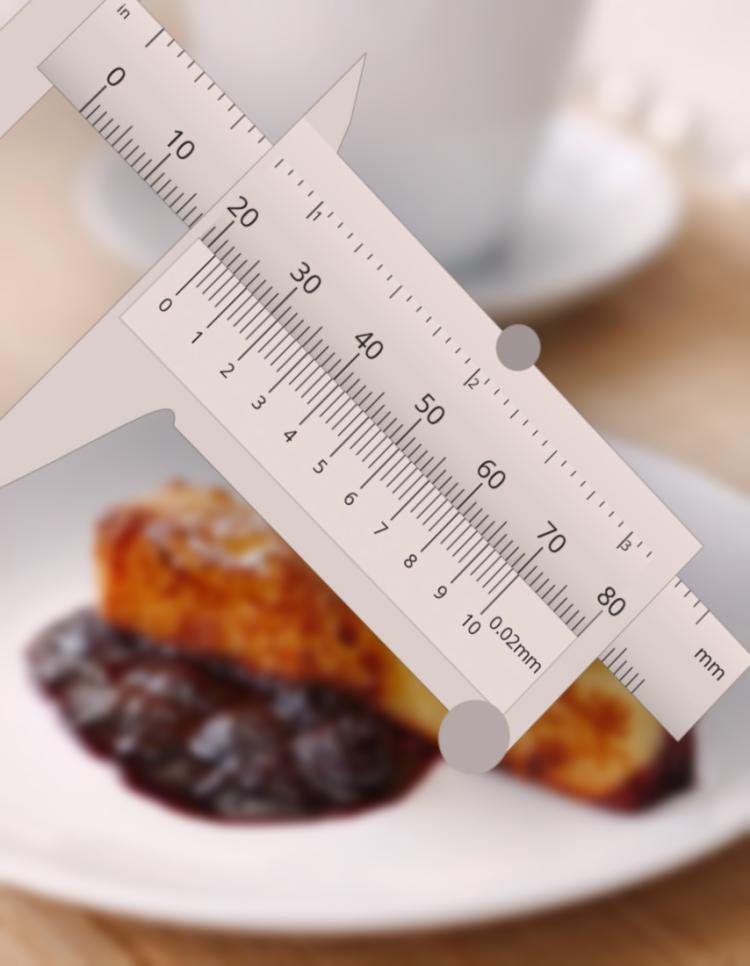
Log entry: 21.2 mm
